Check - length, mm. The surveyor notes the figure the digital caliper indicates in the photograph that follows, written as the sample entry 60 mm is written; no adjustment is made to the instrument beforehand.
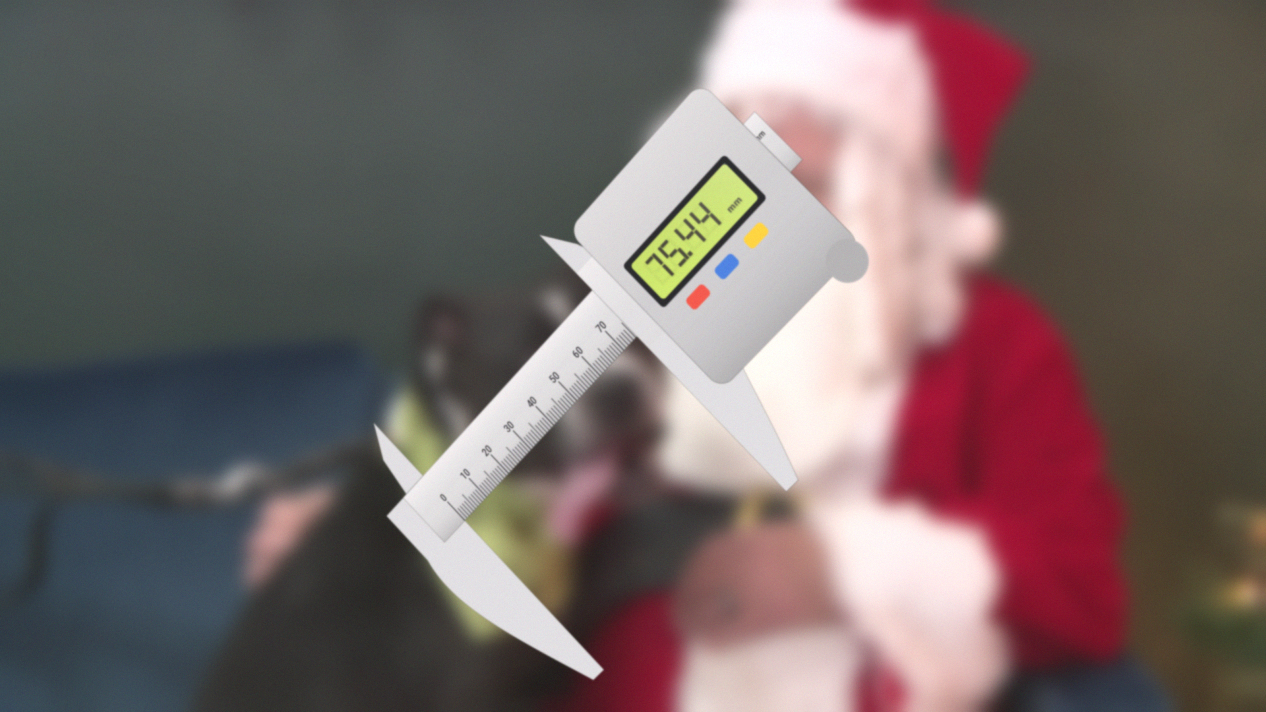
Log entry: 75.44 mm
